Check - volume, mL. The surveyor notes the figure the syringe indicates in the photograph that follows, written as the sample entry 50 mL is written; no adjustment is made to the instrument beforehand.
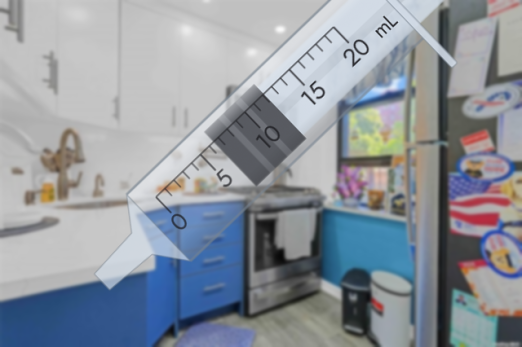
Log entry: 6.5 mL
